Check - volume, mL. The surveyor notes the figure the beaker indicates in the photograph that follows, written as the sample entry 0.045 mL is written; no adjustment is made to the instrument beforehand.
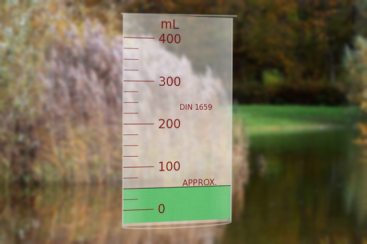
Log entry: 50 mL
